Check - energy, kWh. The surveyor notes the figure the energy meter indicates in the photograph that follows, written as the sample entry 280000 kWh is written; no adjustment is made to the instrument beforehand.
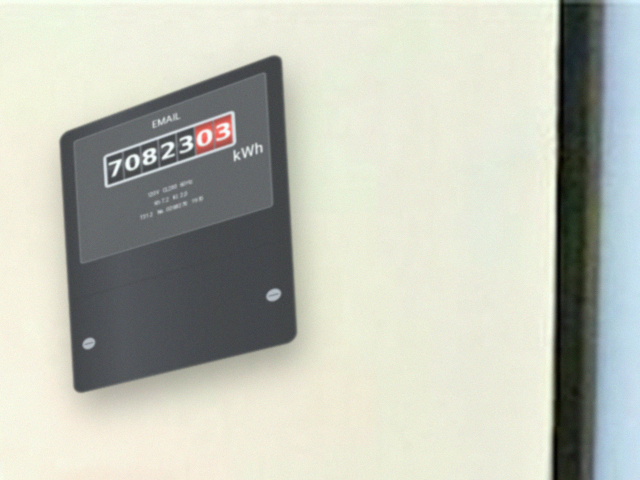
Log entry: 70823.03 kWh
